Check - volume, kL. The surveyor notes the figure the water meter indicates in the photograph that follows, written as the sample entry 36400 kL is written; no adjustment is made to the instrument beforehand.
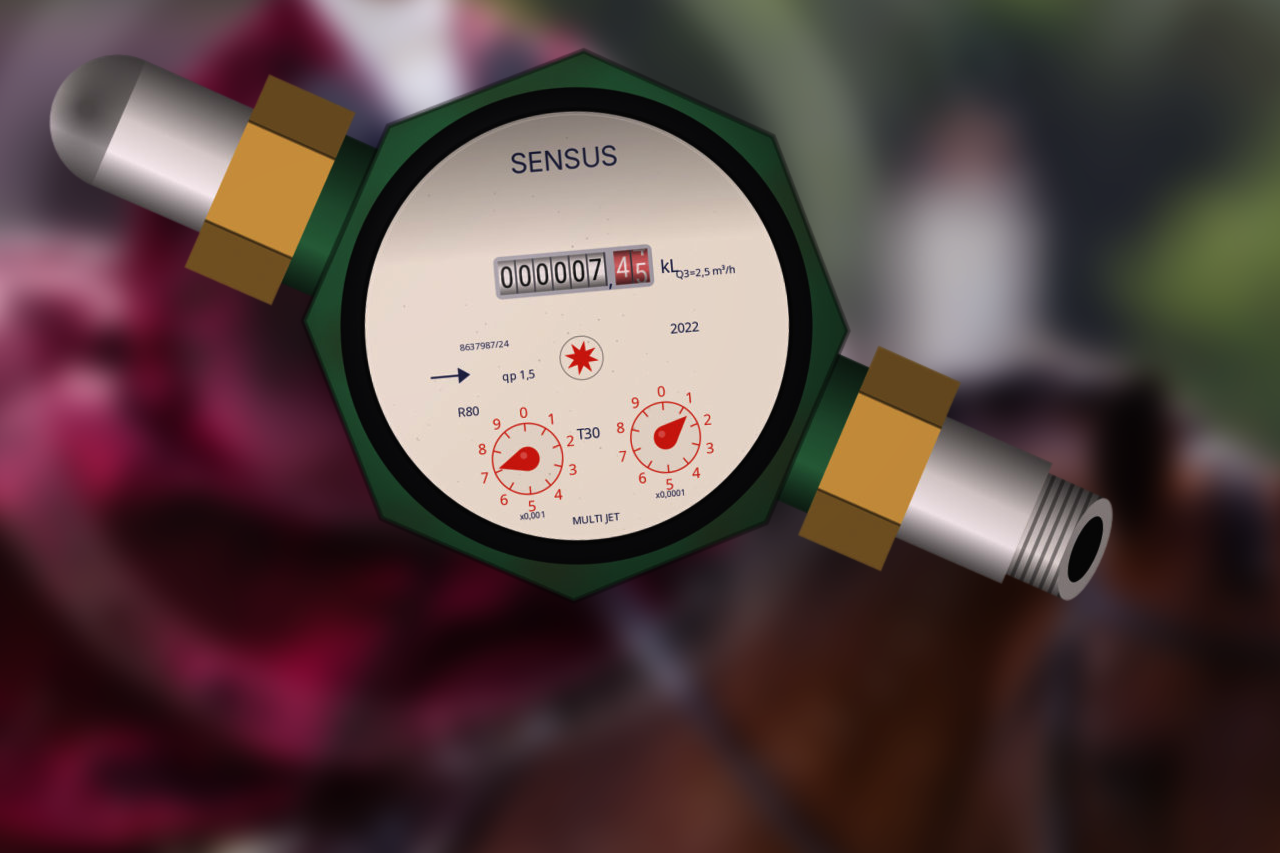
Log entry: 7.4471 kL
